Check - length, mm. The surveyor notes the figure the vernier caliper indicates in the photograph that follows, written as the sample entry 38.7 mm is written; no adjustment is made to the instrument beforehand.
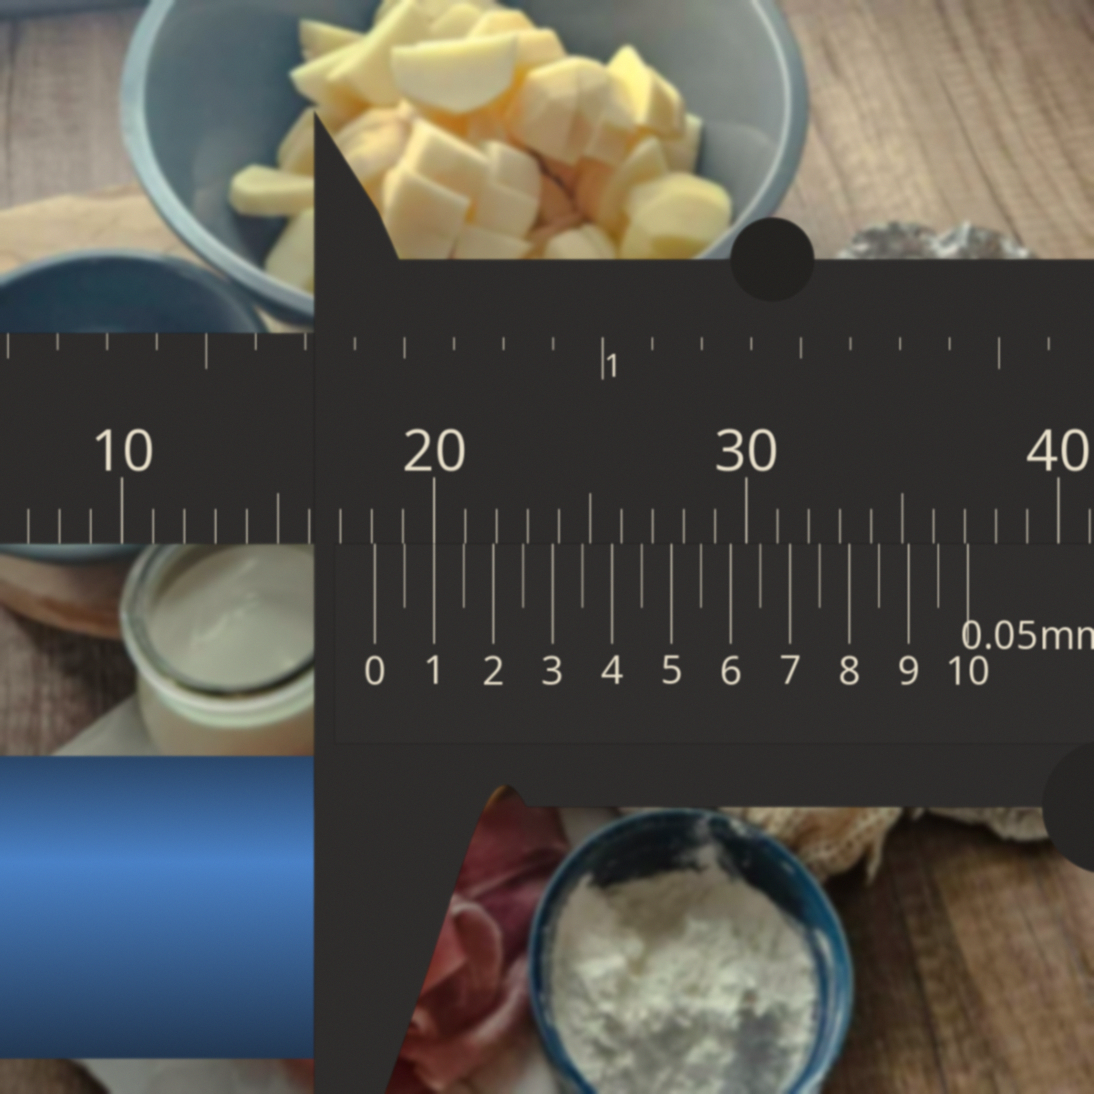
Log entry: 18.10 mm
